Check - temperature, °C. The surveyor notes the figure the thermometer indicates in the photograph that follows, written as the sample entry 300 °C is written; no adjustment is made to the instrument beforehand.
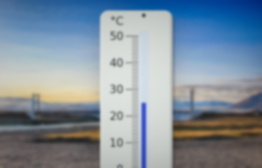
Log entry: 25 °C
